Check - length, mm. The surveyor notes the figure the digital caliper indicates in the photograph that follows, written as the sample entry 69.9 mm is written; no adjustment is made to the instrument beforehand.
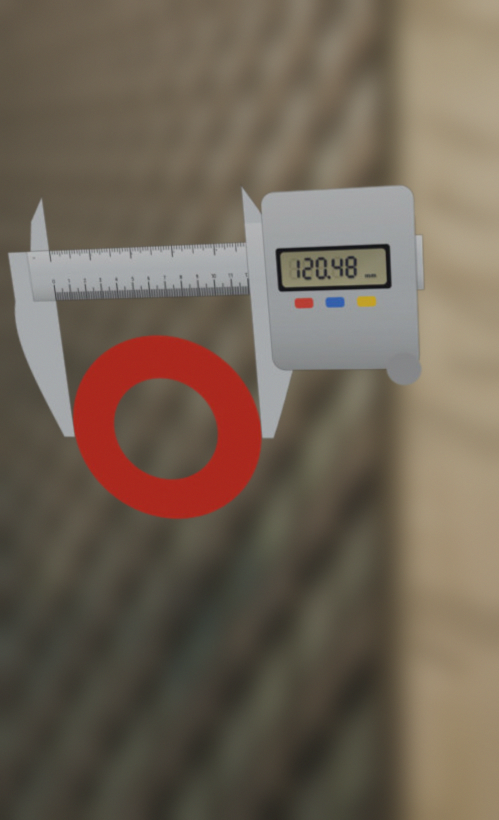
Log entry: 120.48 mm
